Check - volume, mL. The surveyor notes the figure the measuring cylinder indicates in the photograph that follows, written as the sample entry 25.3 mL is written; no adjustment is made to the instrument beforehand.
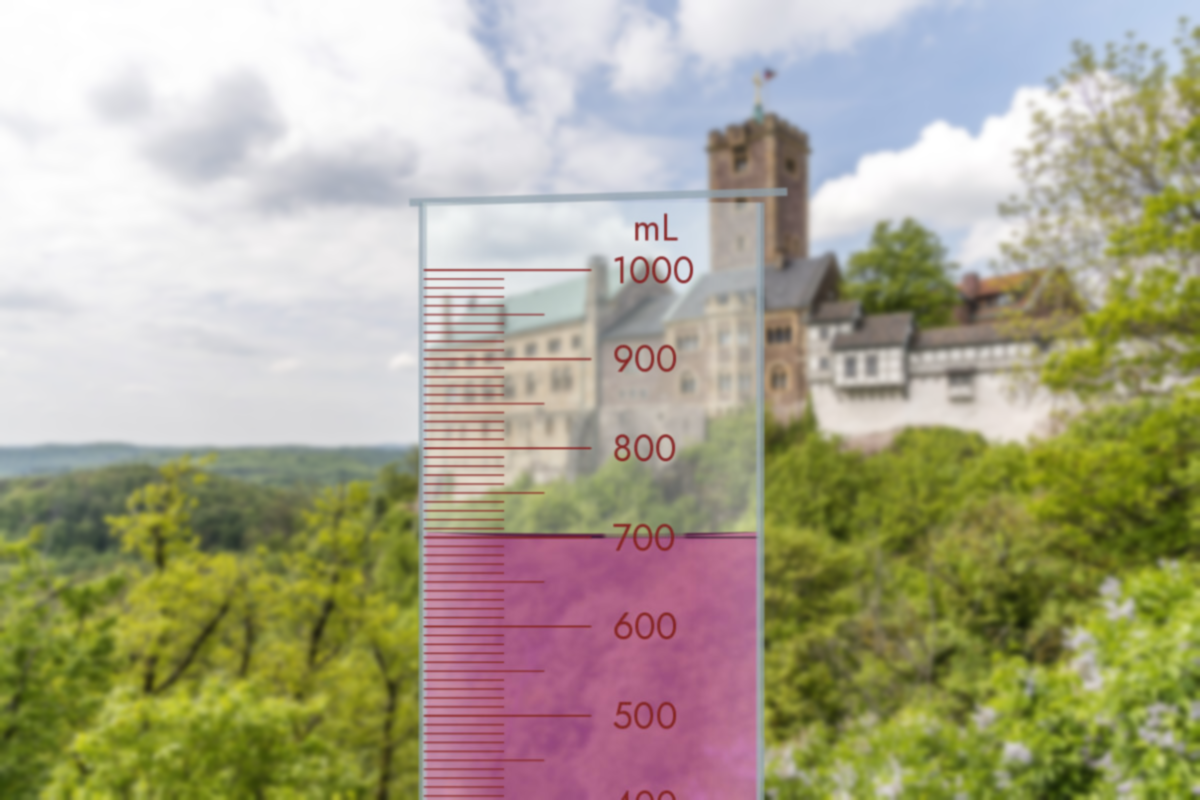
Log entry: 700 mL
